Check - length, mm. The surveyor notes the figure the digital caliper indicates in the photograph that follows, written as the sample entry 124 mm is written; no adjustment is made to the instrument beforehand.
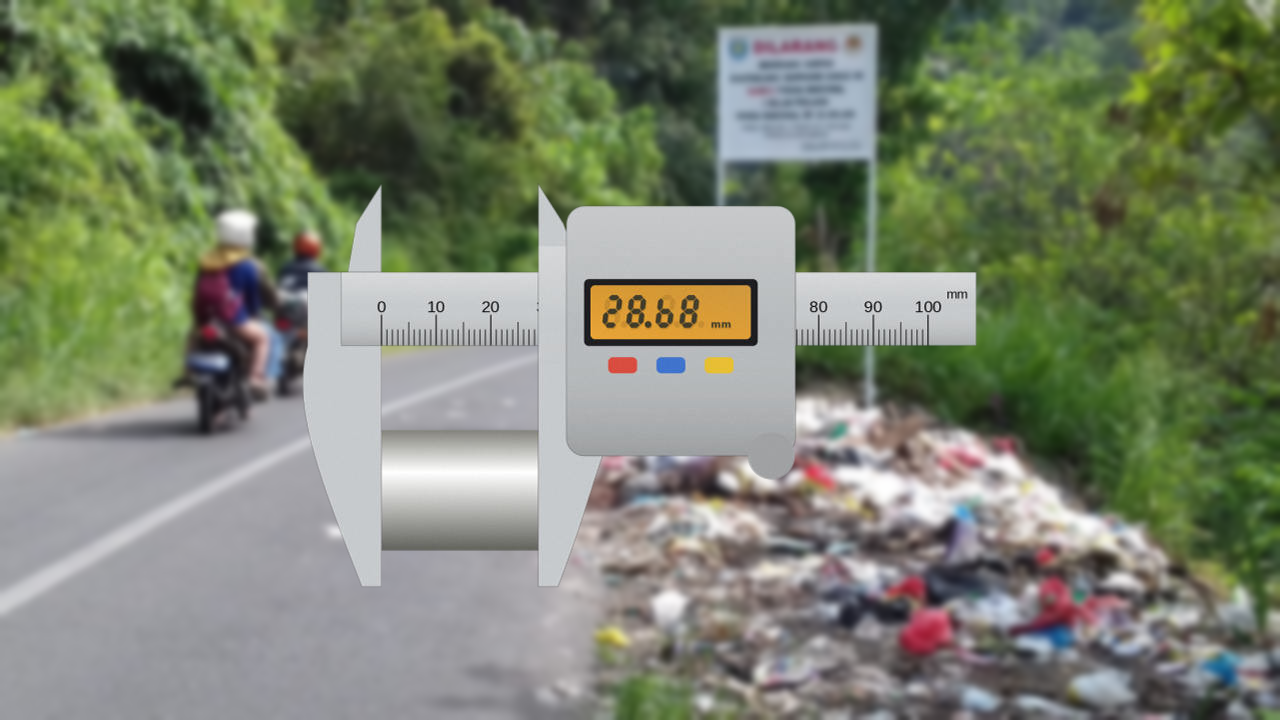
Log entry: 28.68 mm
